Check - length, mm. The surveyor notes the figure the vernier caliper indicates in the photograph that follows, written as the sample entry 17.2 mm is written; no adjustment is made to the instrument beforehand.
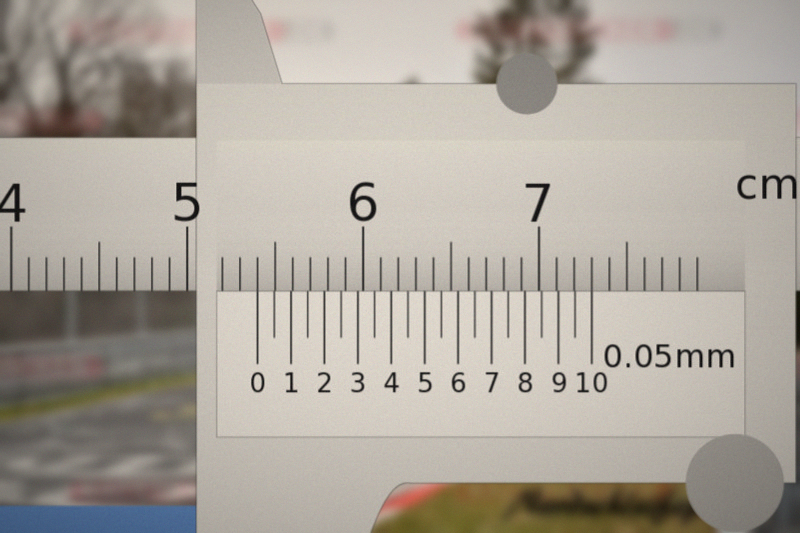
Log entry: 54.0 mm
